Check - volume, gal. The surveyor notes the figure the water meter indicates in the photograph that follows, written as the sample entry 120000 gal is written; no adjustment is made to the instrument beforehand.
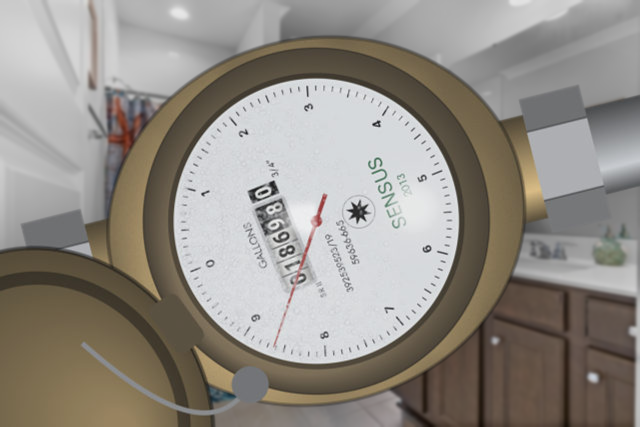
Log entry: 186978.6 gal
